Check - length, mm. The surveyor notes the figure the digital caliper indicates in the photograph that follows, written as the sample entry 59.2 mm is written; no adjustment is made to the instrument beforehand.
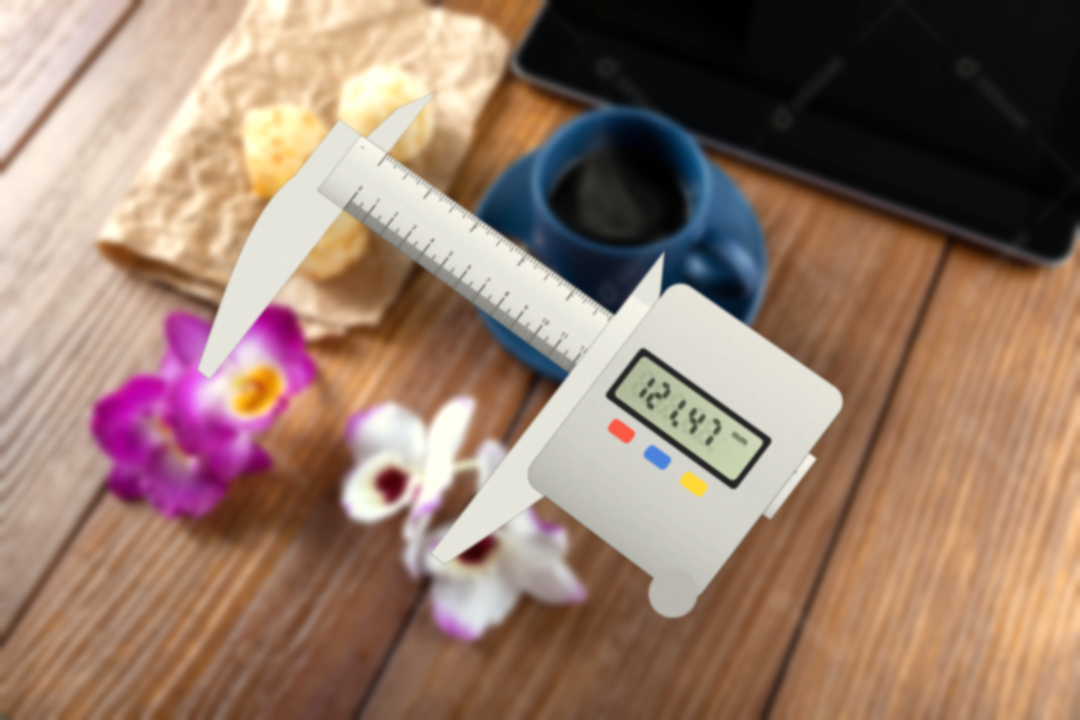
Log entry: 121.47 mm
